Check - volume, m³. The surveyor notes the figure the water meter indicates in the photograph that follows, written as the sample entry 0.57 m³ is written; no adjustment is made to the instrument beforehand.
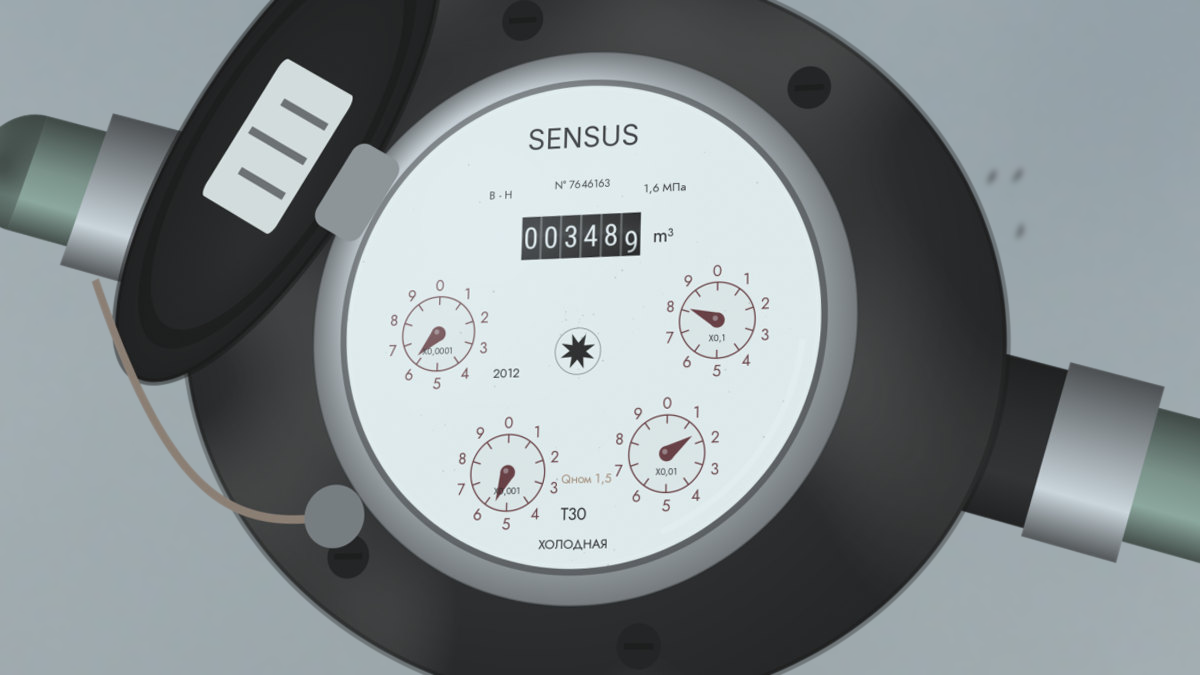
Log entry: 3488.8156 m³
